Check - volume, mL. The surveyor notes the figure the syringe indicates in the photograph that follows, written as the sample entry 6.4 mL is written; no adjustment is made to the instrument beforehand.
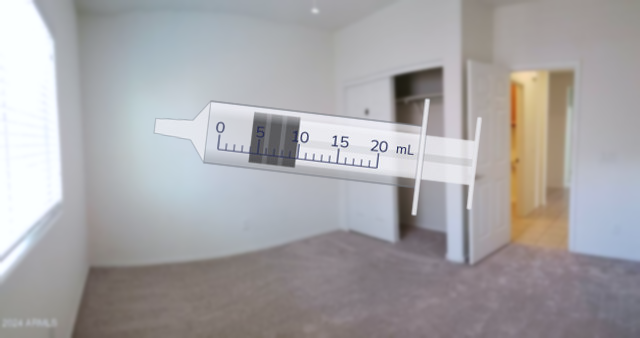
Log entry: 4 mL
